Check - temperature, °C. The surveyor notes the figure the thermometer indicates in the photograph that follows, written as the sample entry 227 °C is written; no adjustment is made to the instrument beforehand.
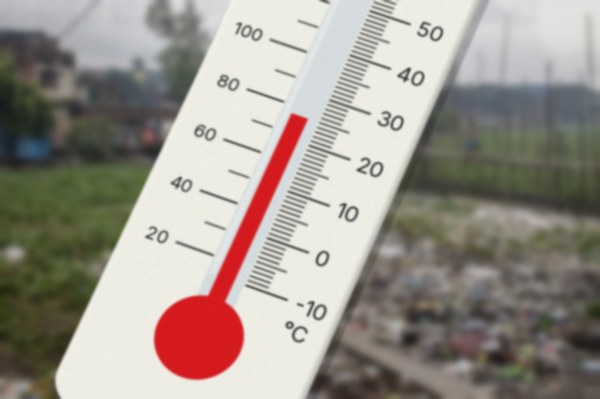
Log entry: 25 °C
